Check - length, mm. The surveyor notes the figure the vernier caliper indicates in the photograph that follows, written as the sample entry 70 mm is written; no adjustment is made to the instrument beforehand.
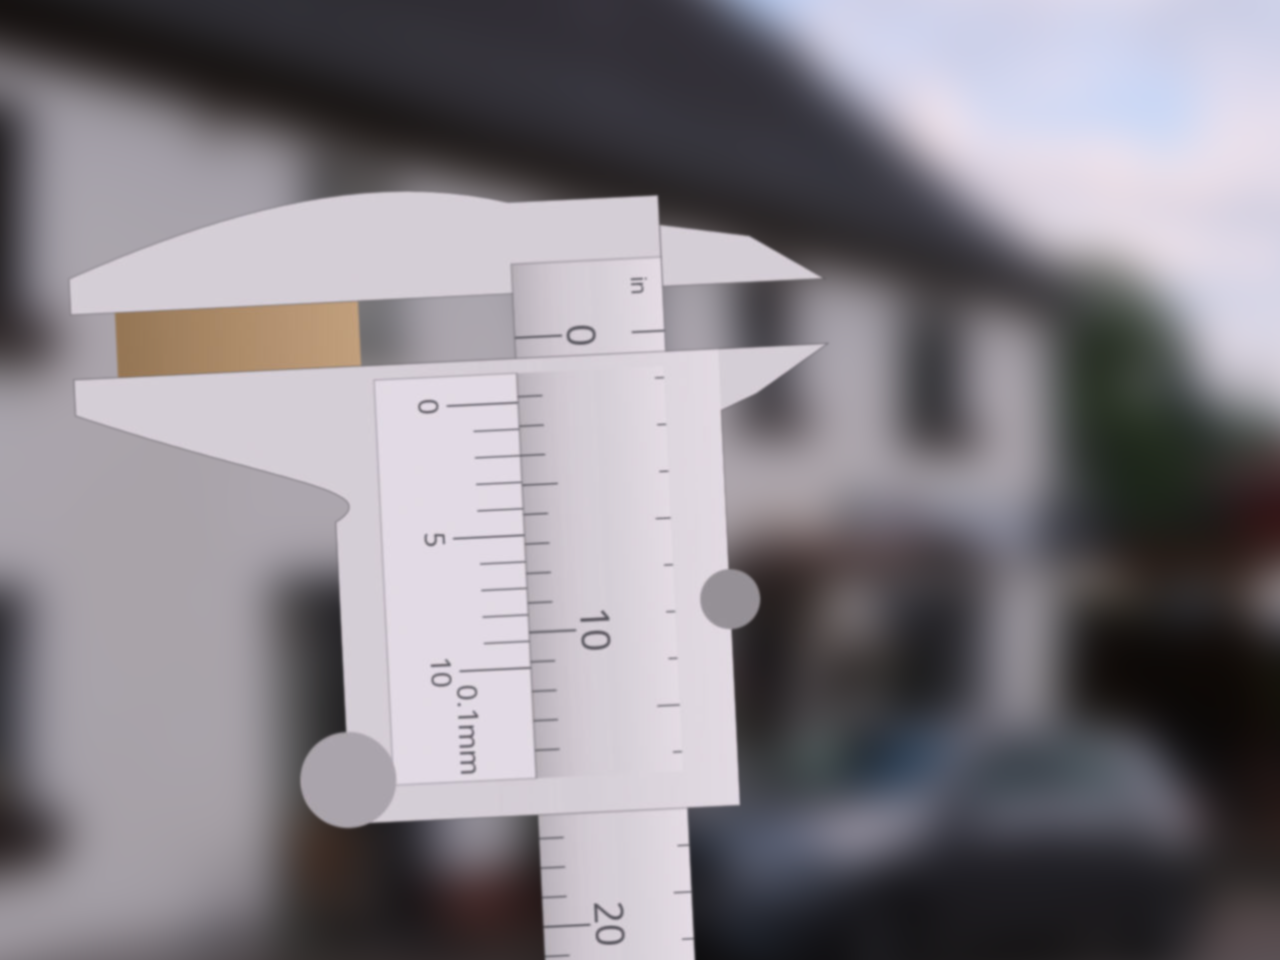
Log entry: 2.2 mm
